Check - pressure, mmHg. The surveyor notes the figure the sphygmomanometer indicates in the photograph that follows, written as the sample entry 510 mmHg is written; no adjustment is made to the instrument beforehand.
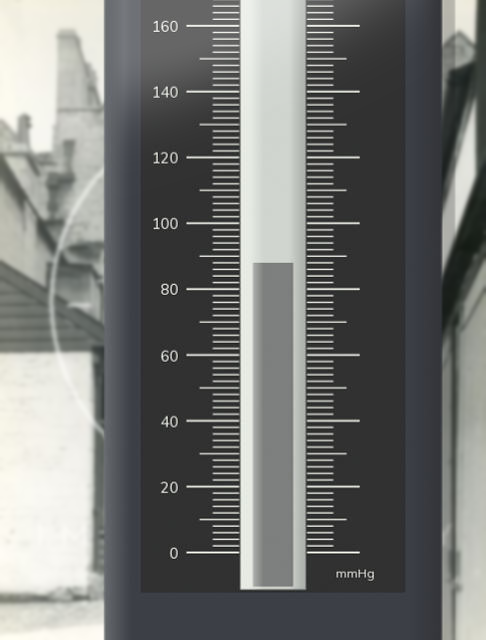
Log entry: 88 mmHg
